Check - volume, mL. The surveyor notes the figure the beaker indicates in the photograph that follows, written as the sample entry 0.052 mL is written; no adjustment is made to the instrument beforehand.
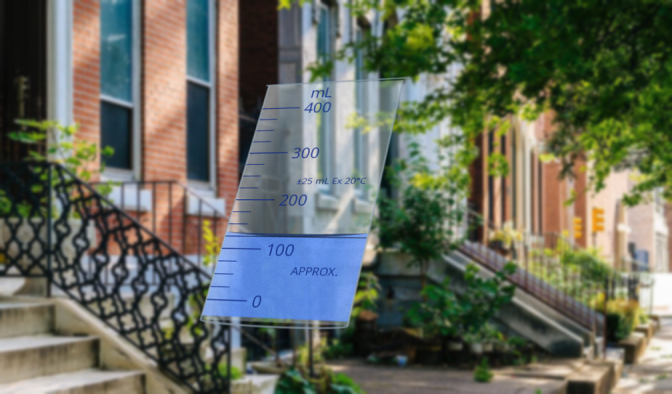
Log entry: 125 mL
